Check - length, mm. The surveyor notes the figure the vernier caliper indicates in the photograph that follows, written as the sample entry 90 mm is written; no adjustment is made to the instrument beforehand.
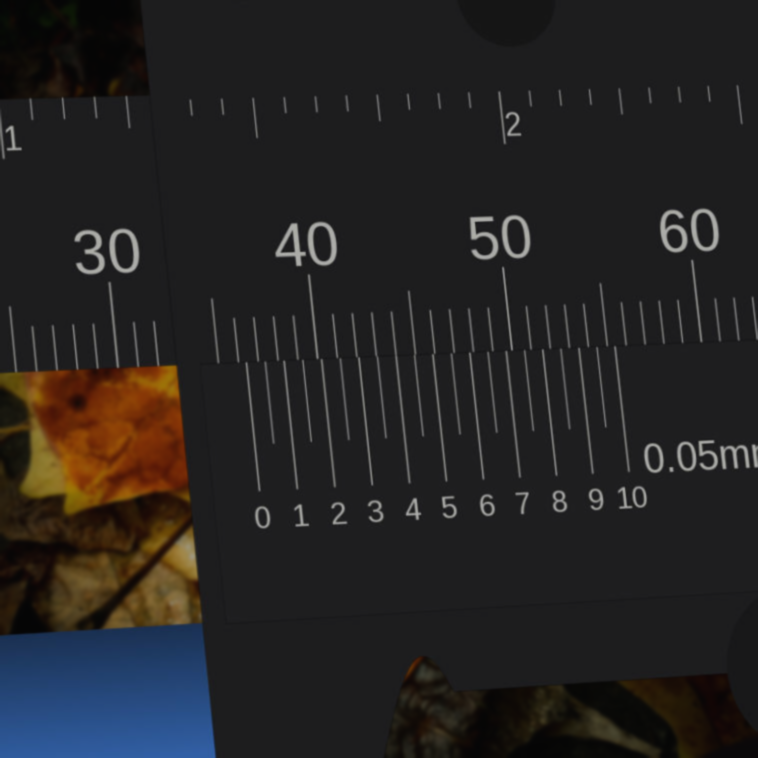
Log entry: 36.4 mm
